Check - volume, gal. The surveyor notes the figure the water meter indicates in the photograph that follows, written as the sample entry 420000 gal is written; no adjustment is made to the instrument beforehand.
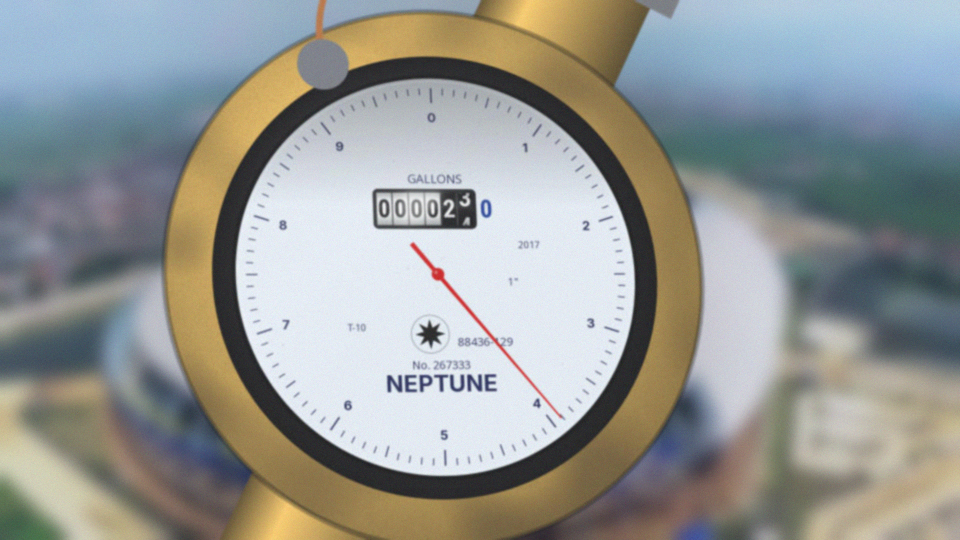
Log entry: 233.9 gal
